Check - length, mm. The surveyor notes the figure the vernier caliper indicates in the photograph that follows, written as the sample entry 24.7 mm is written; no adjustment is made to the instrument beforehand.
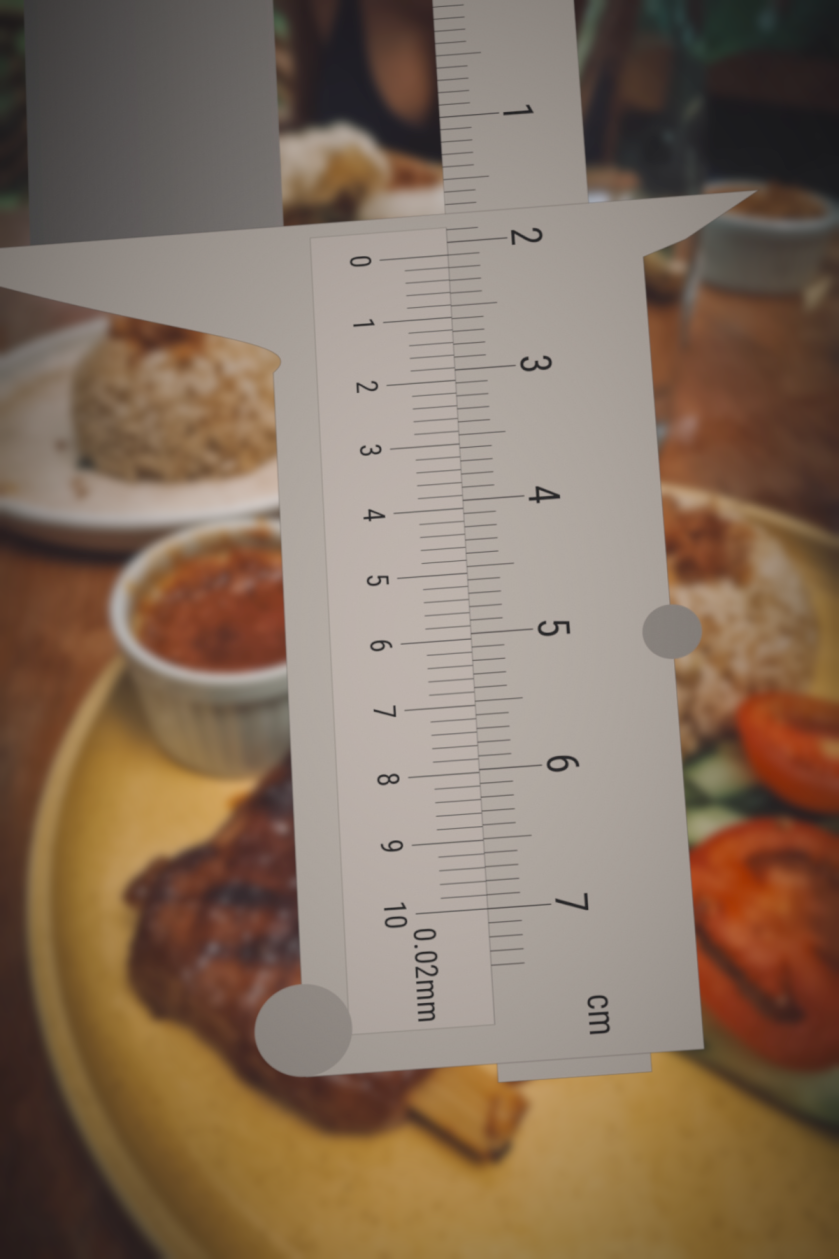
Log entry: 21.0 mm
